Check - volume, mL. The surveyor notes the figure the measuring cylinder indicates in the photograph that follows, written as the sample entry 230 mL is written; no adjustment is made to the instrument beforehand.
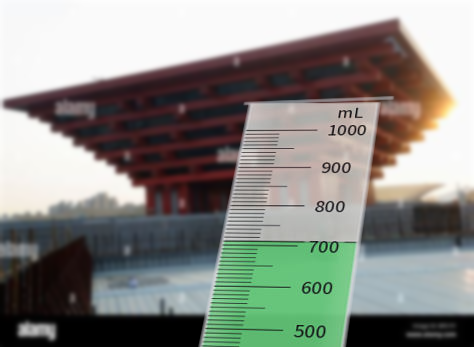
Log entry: 710 mL
